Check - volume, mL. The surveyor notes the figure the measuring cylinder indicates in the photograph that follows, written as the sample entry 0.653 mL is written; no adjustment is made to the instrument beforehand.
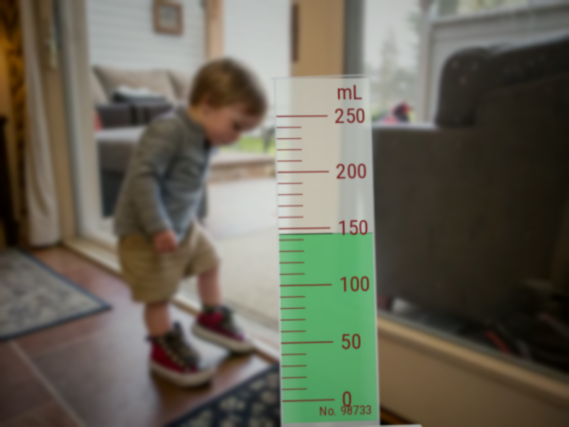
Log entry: 145 mL
